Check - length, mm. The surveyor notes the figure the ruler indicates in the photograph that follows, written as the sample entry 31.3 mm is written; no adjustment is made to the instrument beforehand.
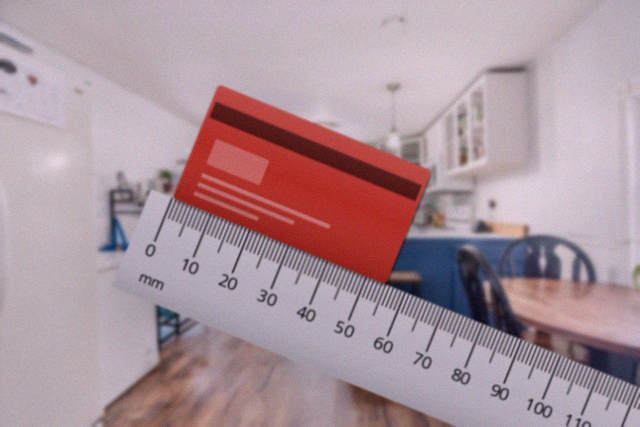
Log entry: 55 mm
